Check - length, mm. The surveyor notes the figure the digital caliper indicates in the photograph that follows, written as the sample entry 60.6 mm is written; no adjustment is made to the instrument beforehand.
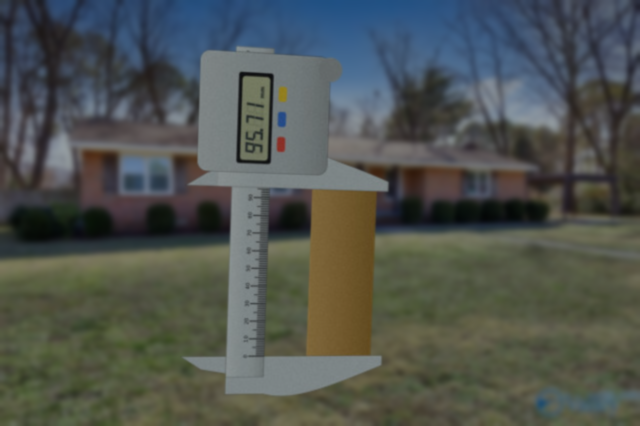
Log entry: 95.71 mm
